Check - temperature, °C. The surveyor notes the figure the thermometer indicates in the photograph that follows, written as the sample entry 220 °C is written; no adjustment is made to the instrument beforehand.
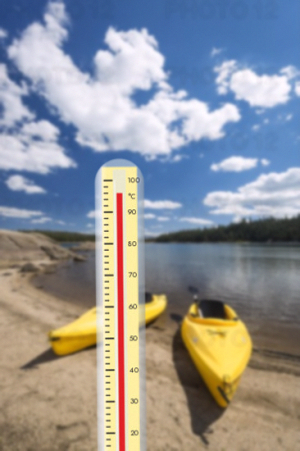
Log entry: 96 °C
